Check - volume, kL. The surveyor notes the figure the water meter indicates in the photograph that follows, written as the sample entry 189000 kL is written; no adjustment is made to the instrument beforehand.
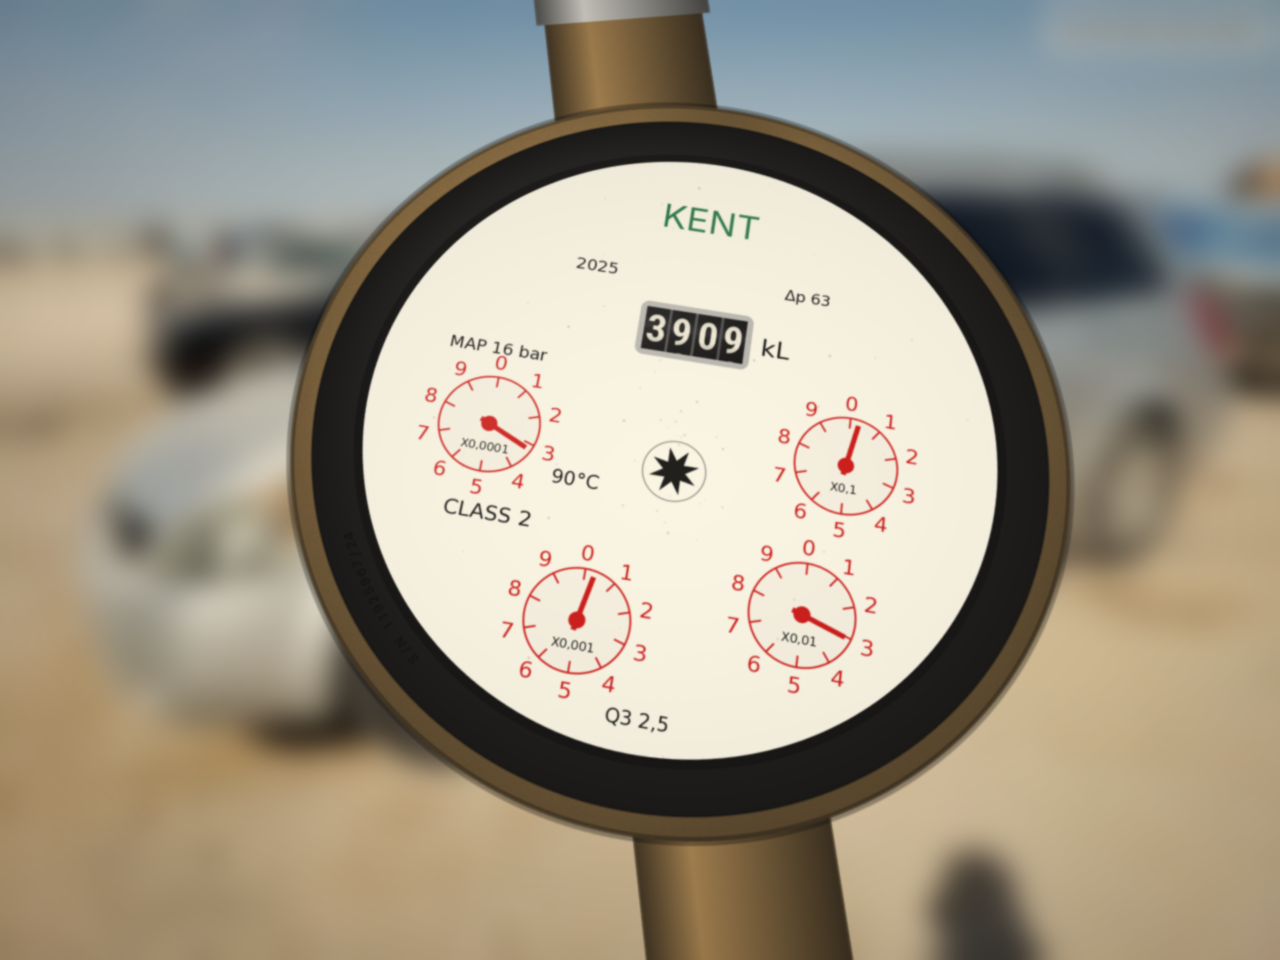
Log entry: 3909.0303 kL
